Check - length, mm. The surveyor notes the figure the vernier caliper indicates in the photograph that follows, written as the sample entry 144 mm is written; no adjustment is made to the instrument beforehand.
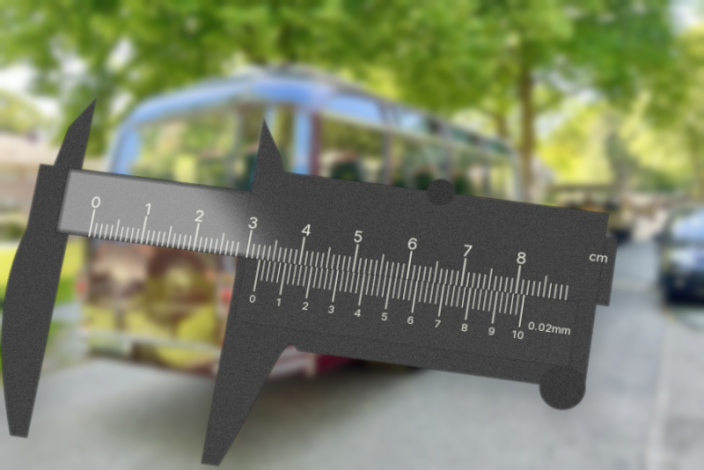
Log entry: 32.5 mm
